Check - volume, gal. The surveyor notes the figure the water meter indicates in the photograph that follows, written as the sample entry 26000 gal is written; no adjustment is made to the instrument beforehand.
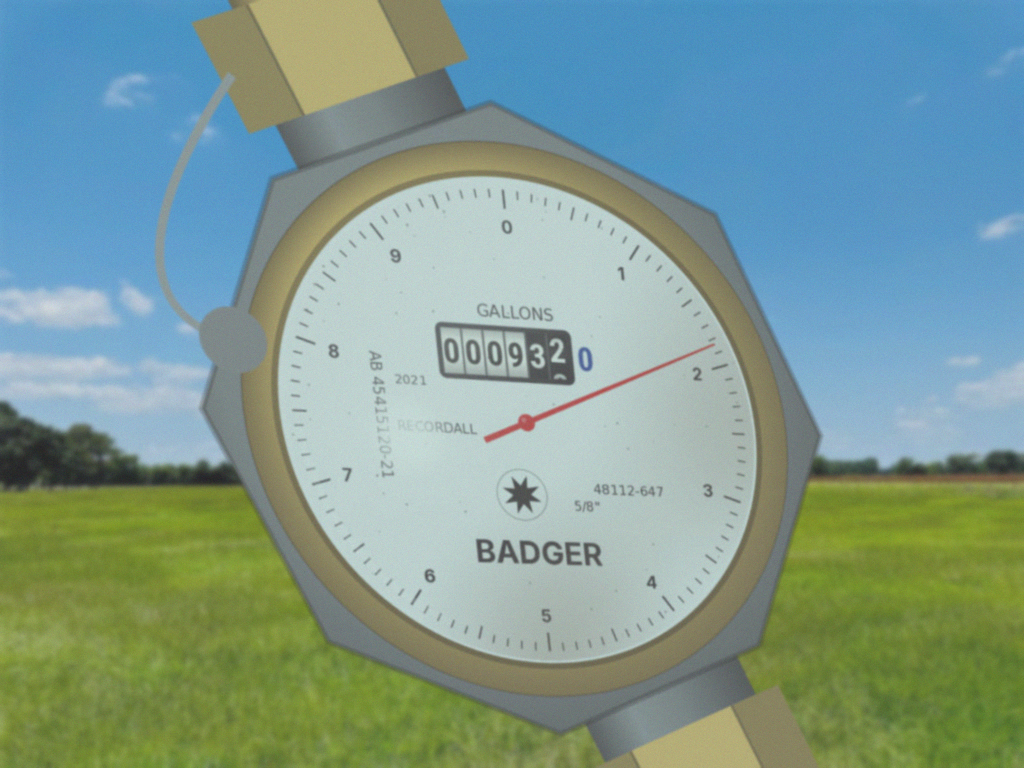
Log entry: 9321.8 gal
